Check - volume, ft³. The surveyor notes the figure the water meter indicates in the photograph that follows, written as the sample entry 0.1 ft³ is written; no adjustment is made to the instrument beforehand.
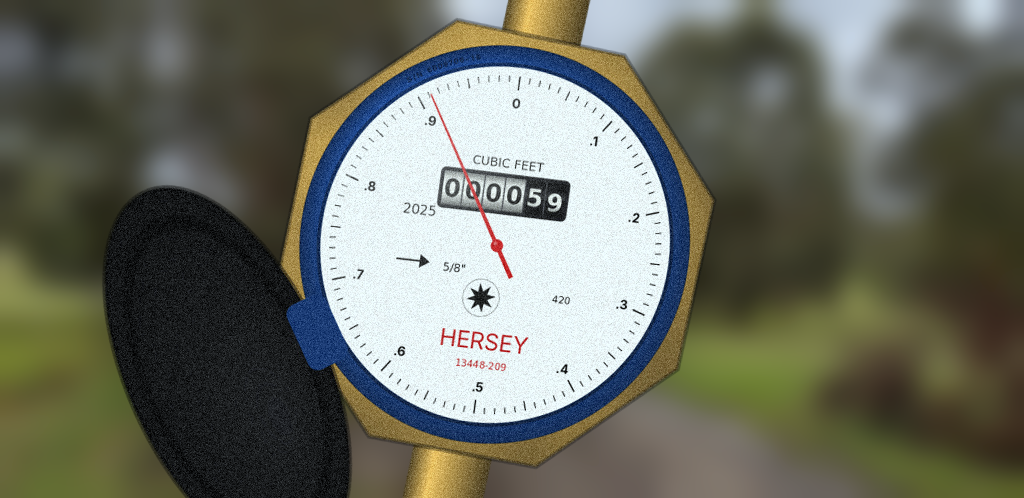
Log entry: 58.91 ft³
